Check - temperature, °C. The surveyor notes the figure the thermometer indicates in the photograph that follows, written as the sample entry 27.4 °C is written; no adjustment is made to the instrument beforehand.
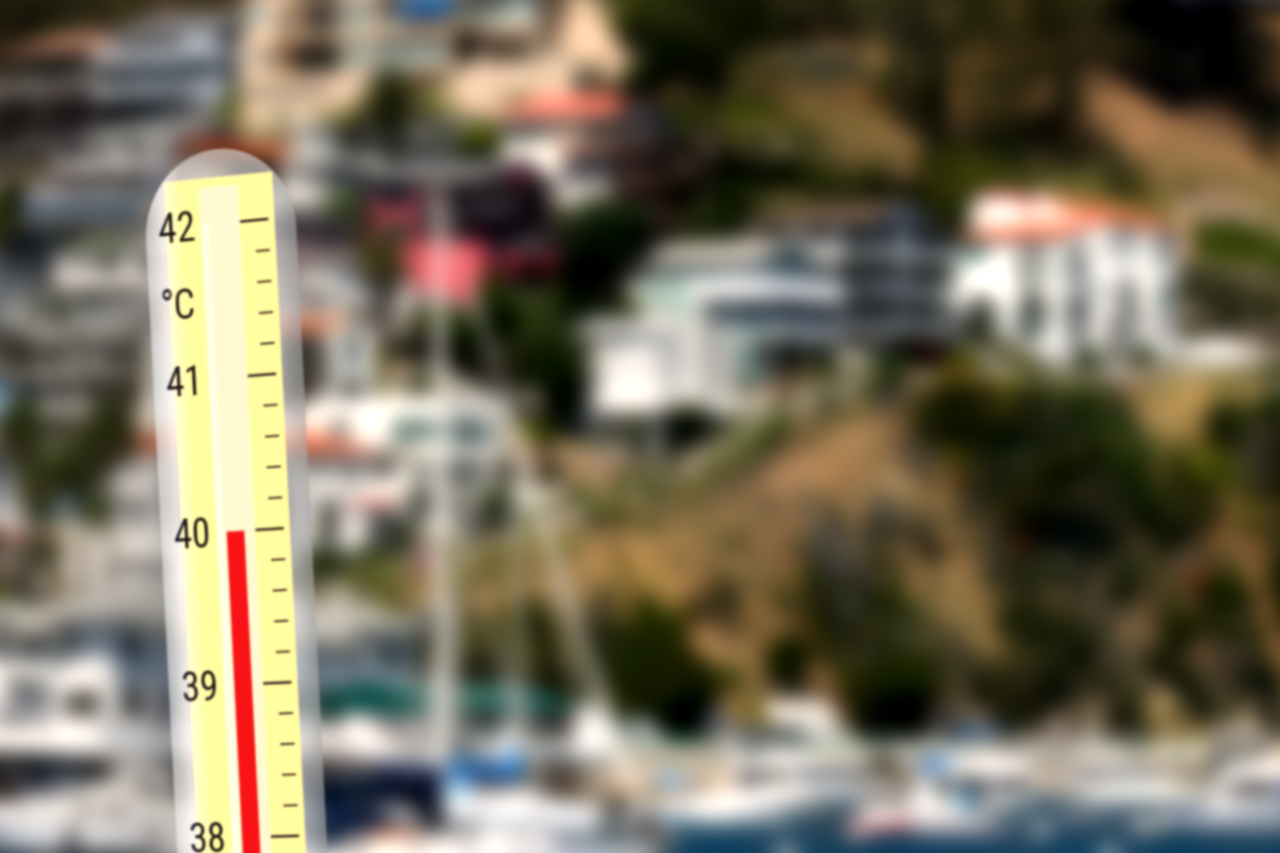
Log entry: 40 °C
